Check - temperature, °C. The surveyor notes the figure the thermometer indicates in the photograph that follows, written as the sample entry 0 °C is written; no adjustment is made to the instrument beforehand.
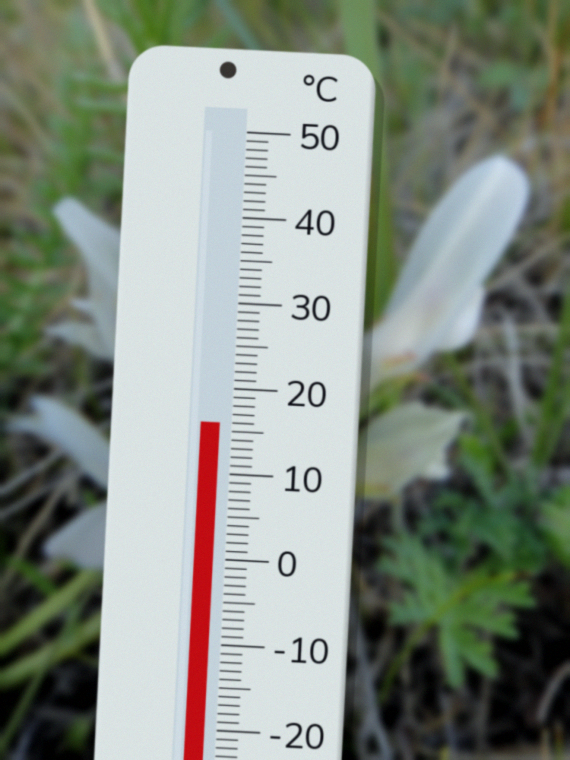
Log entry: 16 °C
